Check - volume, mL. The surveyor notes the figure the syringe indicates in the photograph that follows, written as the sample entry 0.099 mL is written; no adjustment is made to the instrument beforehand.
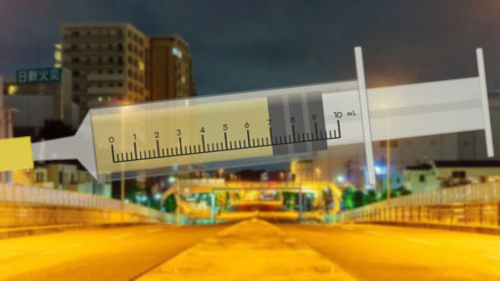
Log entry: 7 mL
